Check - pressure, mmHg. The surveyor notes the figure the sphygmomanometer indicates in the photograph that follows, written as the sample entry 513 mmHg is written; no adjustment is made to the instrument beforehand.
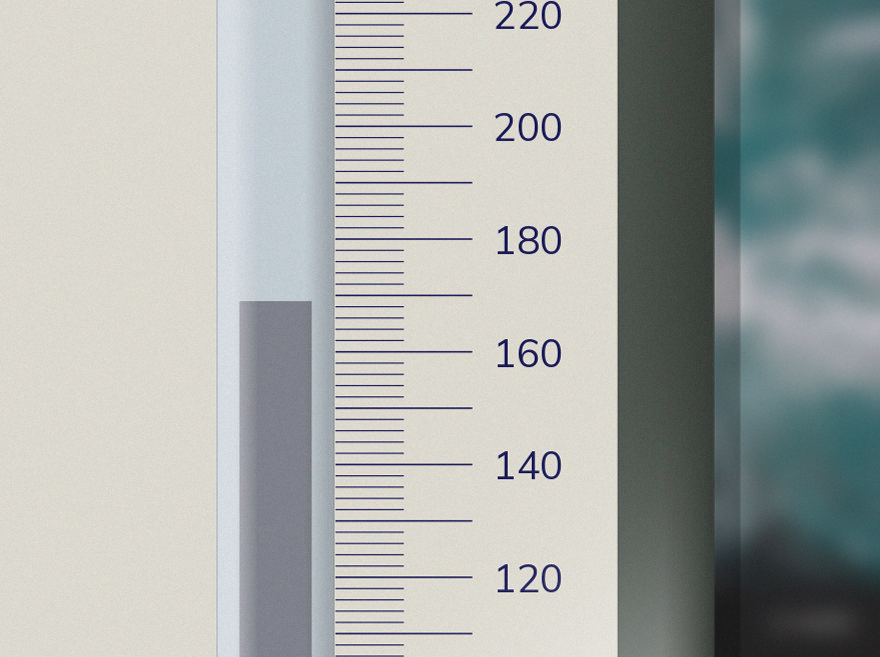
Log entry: 169 mmHg
